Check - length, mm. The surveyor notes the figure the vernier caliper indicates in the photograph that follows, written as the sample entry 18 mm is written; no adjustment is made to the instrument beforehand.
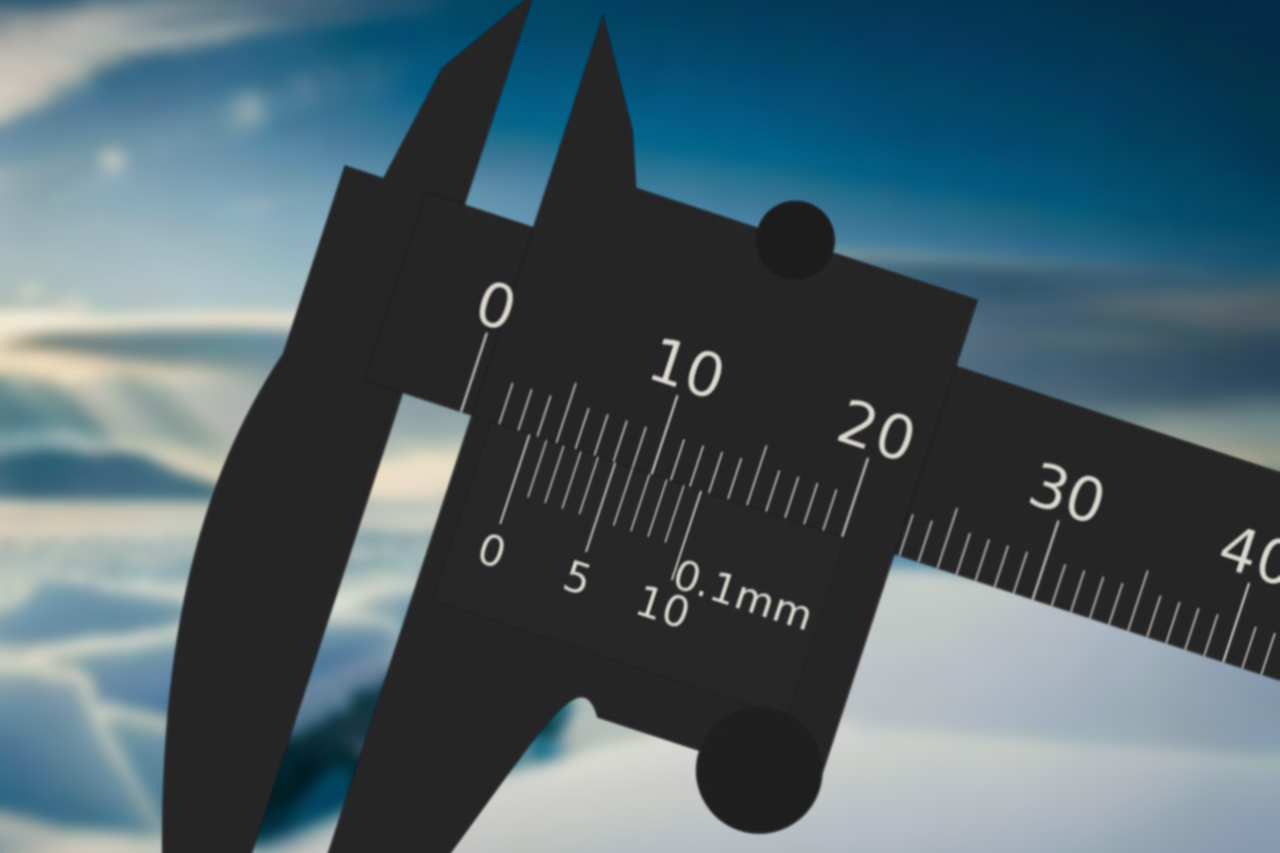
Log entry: 3.6 mm
